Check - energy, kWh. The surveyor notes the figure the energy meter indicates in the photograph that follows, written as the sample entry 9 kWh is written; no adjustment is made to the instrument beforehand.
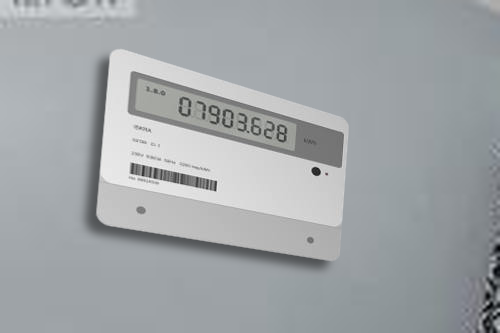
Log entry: 7903.628 kWh
